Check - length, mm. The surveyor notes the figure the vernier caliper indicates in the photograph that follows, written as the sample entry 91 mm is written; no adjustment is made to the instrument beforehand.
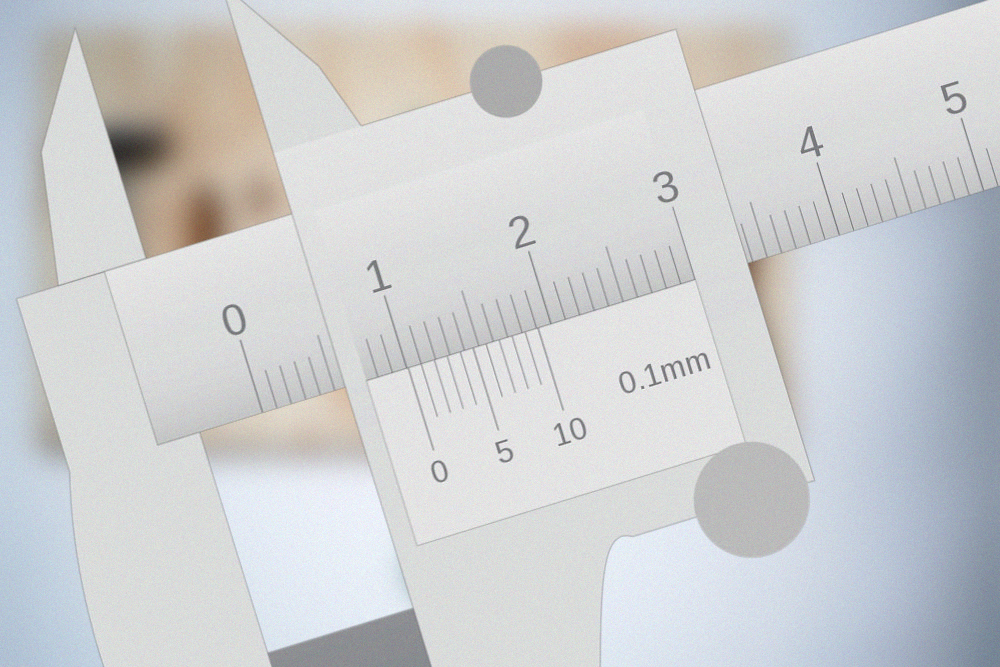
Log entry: 10.1 mm
